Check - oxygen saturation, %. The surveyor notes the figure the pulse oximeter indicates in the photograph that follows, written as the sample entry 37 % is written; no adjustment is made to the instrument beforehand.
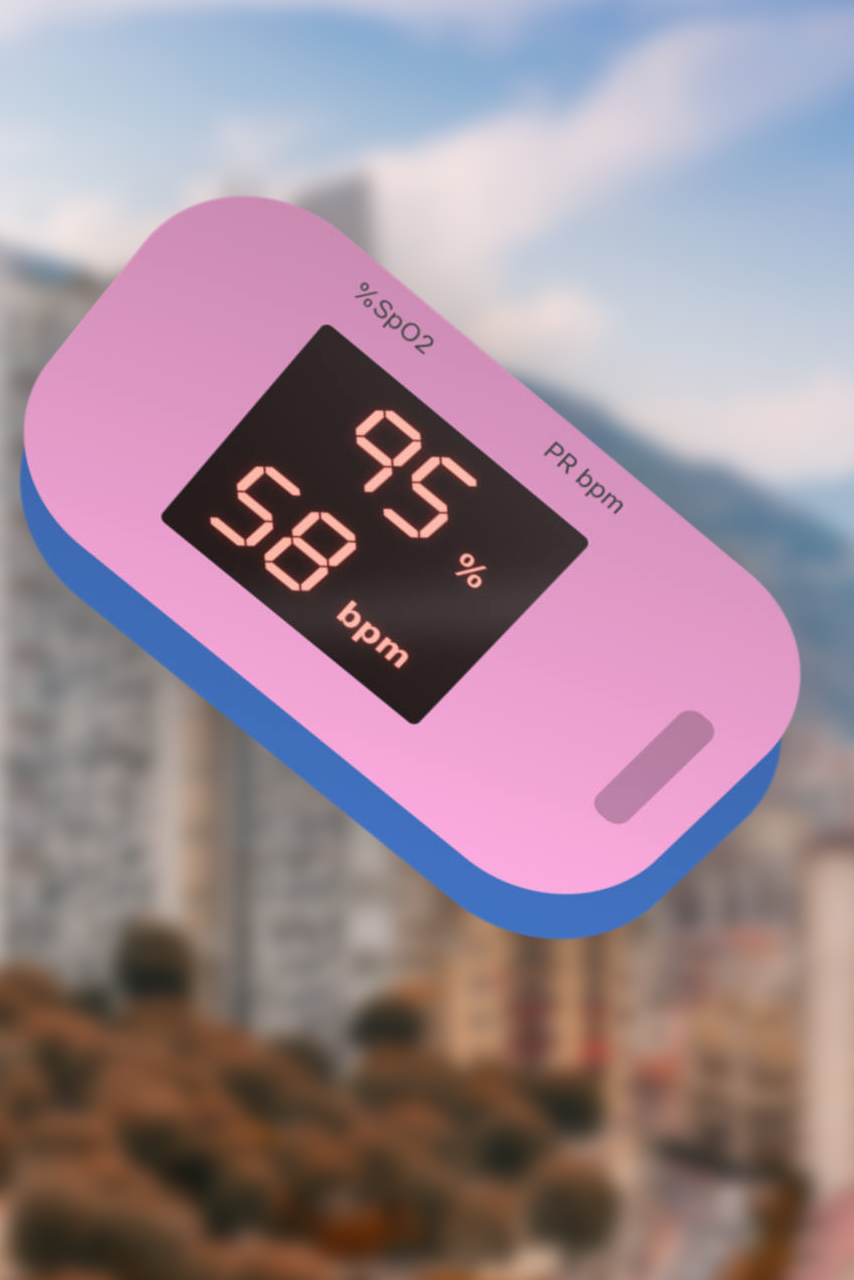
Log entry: 95 %
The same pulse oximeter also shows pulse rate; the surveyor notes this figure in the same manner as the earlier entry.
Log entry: 58 bpm
